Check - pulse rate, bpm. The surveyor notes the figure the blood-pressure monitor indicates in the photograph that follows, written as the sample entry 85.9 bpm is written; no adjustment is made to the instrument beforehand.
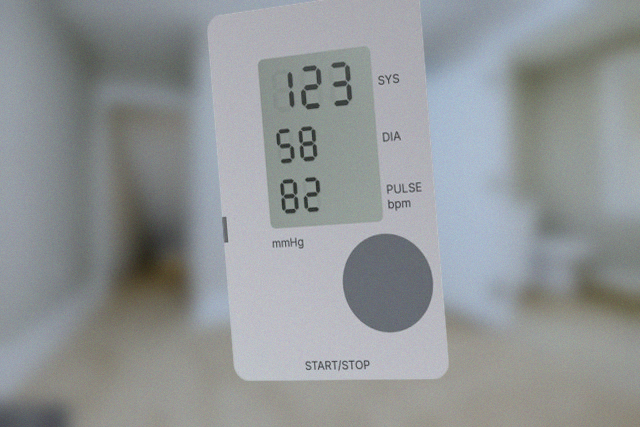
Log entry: 82 bpm
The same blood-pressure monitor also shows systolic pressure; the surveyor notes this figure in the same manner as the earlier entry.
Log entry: 123 mmHg
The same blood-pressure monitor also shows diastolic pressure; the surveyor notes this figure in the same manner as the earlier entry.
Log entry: 58 mmHg
